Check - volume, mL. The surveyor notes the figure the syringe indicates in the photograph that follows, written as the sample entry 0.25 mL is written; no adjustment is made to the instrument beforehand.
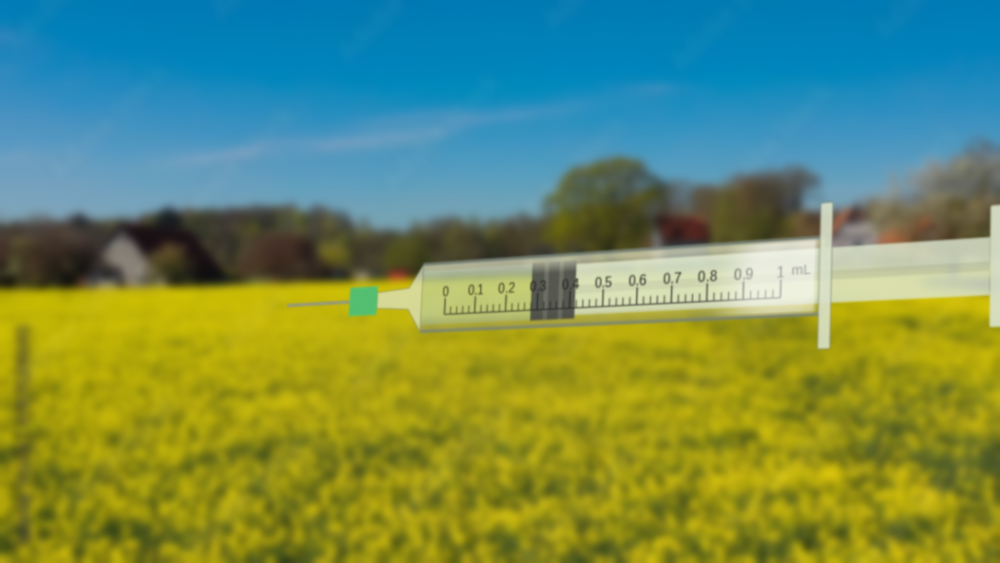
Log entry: 0.28 mL
